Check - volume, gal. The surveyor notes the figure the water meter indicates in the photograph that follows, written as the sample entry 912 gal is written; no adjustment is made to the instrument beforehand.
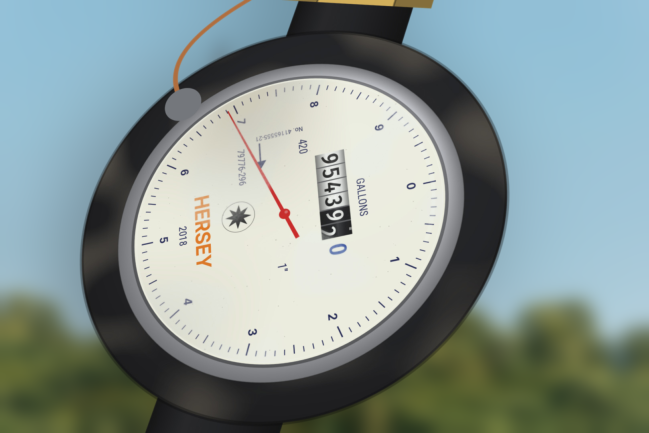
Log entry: 9543916.9 gal
